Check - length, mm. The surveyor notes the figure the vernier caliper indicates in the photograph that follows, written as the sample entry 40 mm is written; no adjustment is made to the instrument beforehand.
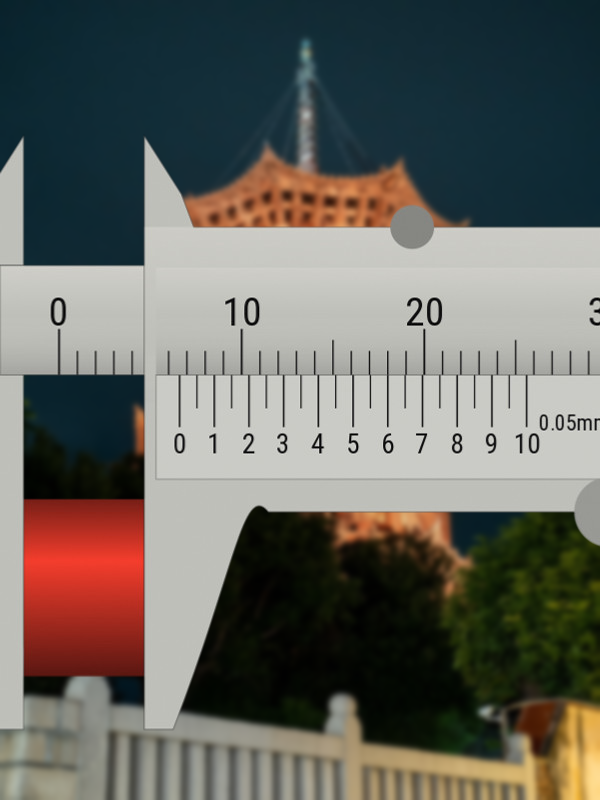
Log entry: 6.6 mm
